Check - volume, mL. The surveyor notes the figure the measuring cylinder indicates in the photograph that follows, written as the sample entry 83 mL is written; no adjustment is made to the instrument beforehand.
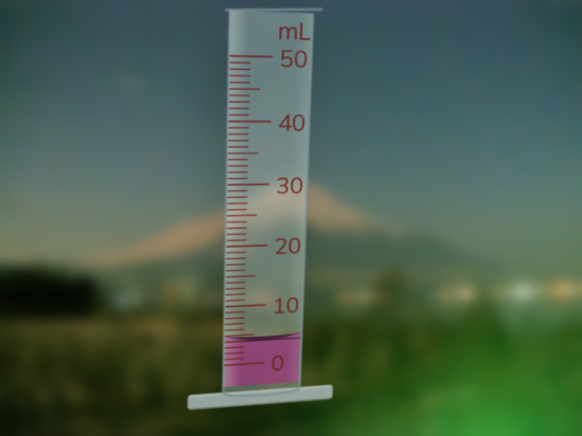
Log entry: 4 mL
